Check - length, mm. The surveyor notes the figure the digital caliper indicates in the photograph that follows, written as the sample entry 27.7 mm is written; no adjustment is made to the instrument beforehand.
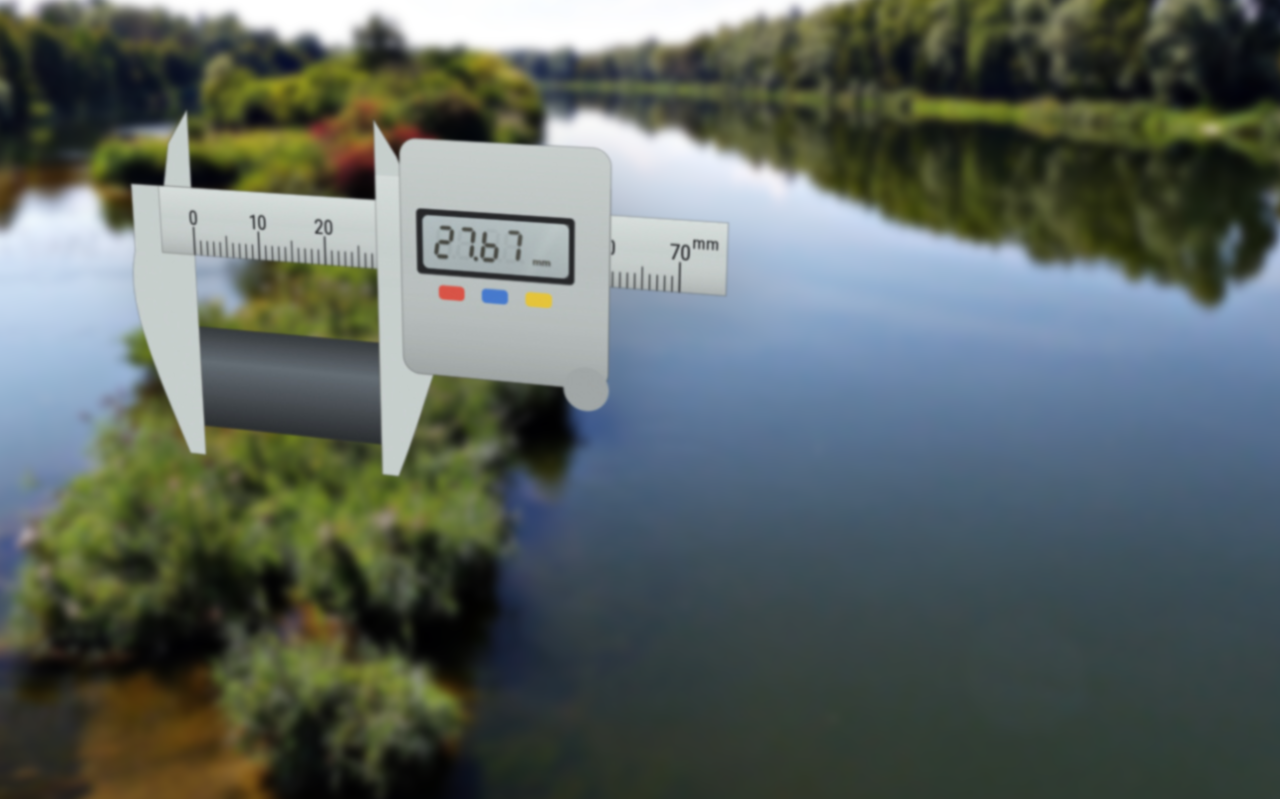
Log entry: 27.67 mm
